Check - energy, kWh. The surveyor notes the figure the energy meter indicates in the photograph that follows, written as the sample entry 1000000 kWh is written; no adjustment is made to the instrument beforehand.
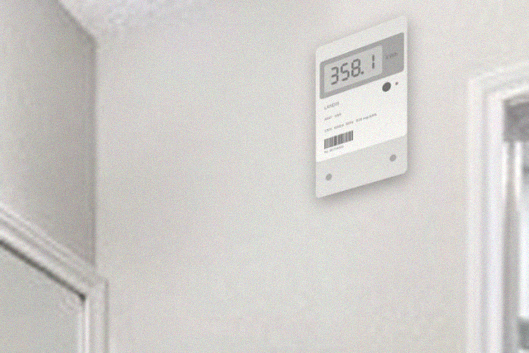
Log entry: 358.1 kWh
